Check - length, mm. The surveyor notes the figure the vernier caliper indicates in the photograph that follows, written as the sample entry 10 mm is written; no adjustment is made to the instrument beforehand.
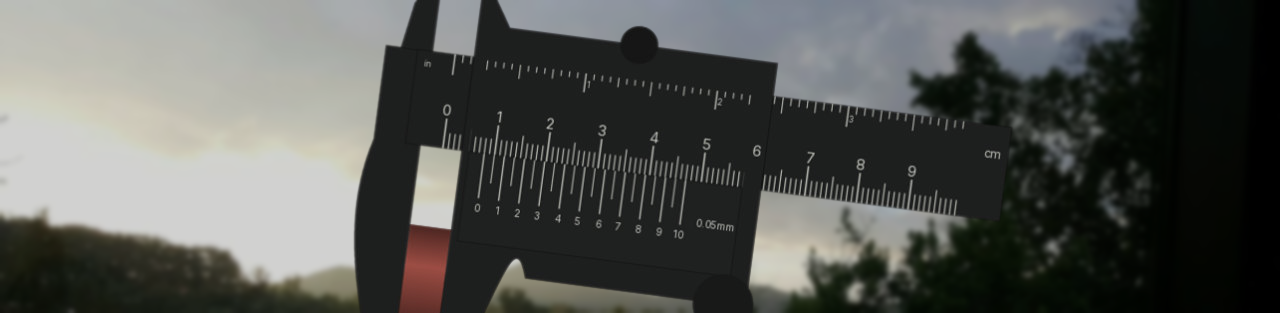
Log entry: 8.0 mm
